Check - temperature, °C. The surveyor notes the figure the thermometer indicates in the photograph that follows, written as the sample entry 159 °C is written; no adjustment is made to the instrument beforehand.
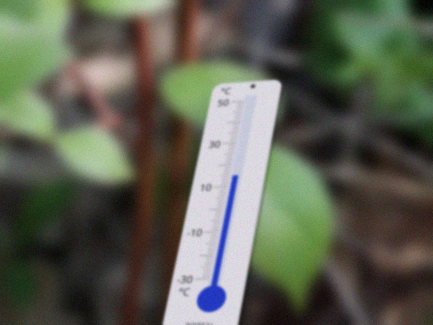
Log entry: 15 °C
